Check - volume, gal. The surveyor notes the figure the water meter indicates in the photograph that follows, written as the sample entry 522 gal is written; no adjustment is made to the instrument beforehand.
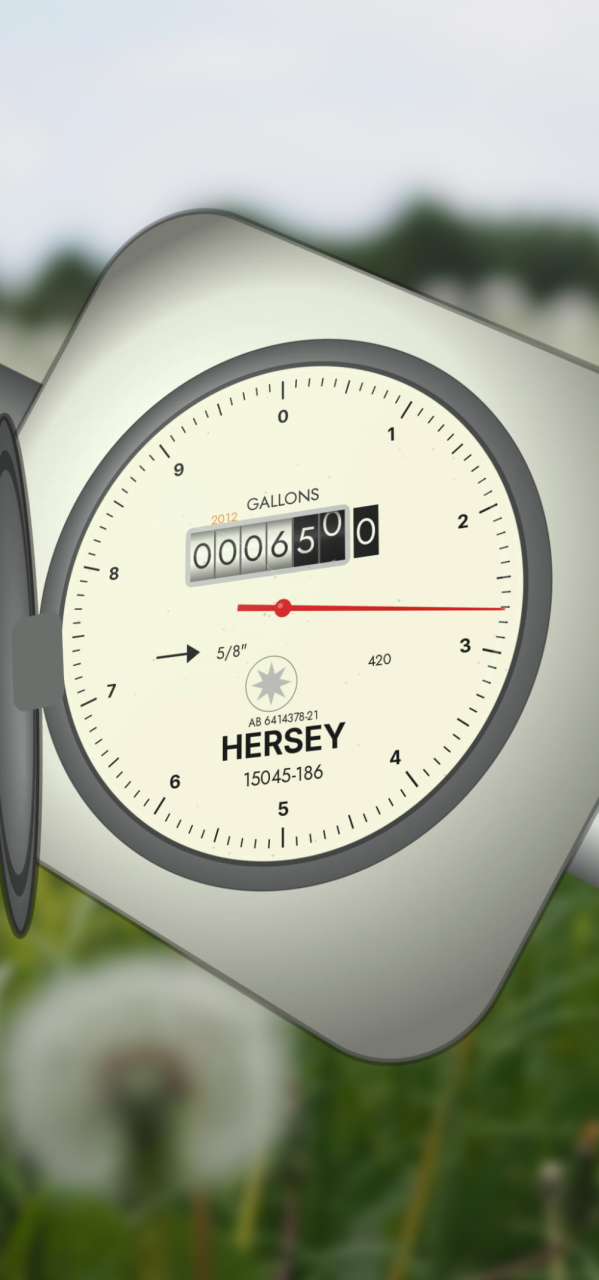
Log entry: 6502.7 gal
